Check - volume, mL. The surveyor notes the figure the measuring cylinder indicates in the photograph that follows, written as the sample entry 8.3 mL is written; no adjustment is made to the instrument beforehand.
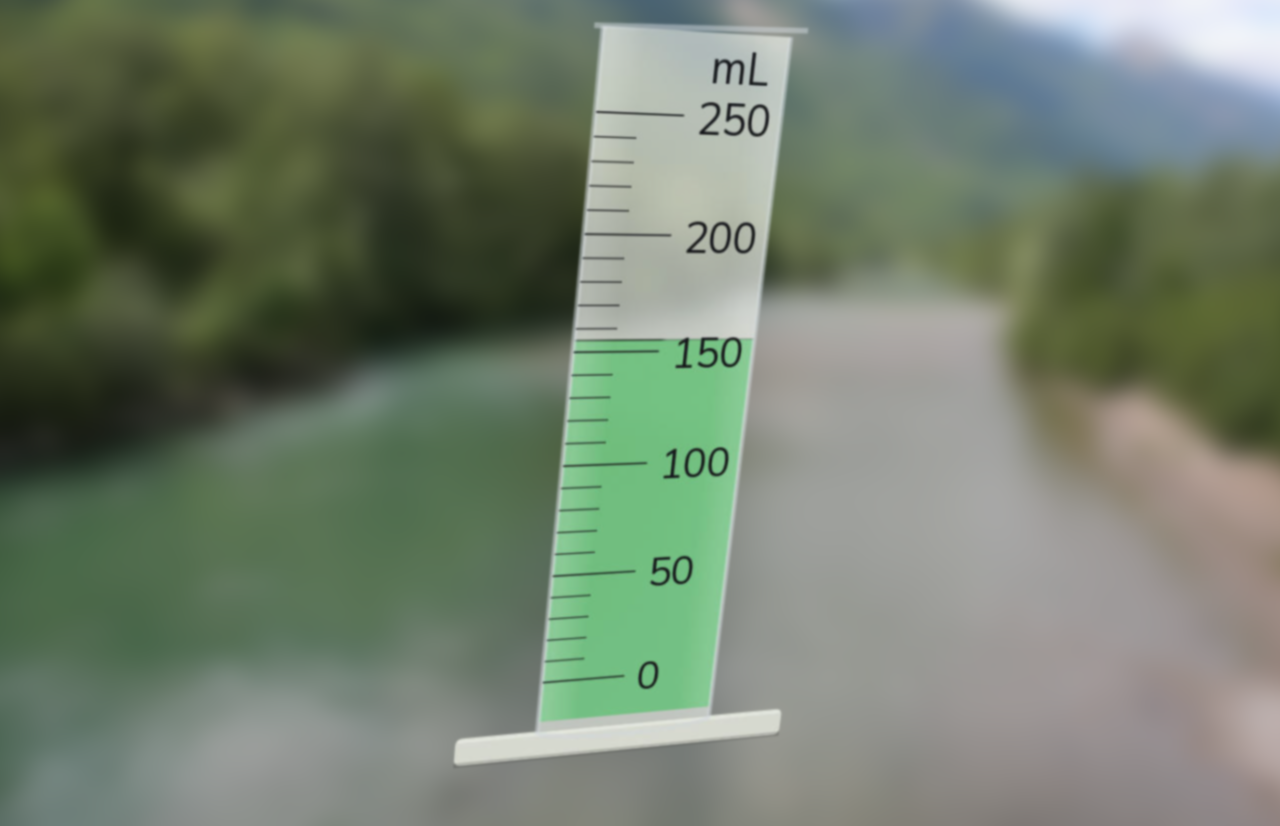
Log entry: 155 mL
